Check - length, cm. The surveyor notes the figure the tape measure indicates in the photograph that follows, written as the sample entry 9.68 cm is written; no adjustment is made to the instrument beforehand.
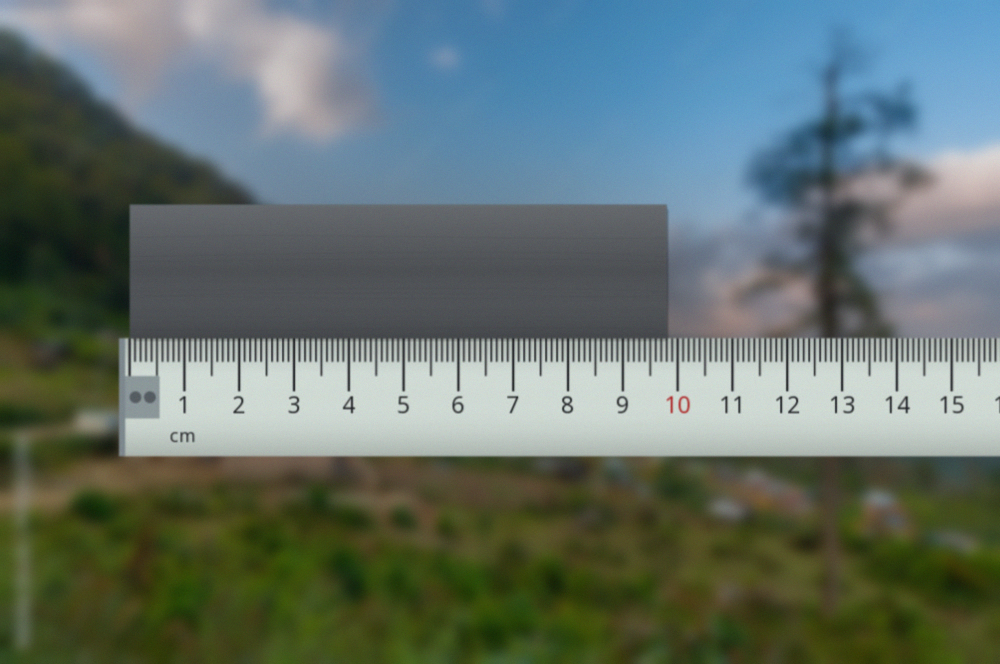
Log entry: 9.8 cm
